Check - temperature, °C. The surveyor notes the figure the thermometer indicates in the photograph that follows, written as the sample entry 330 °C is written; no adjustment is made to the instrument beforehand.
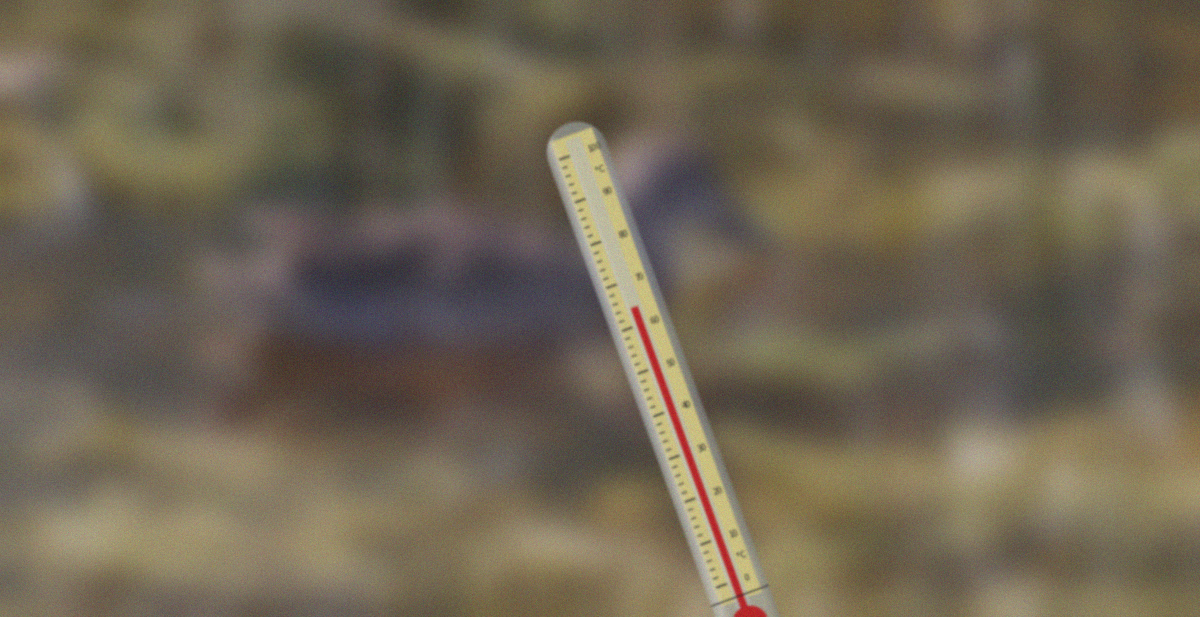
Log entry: 64 °C
